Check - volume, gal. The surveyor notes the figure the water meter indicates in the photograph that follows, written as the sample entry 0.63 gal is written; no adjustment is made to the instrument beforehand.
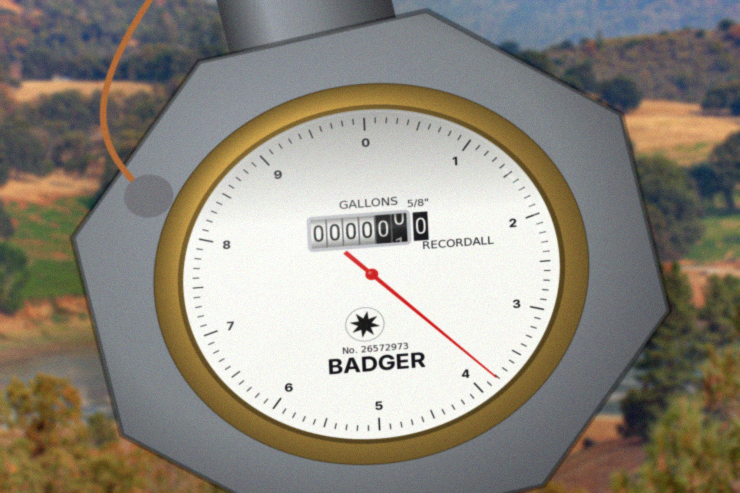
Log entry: 3.8 gal
